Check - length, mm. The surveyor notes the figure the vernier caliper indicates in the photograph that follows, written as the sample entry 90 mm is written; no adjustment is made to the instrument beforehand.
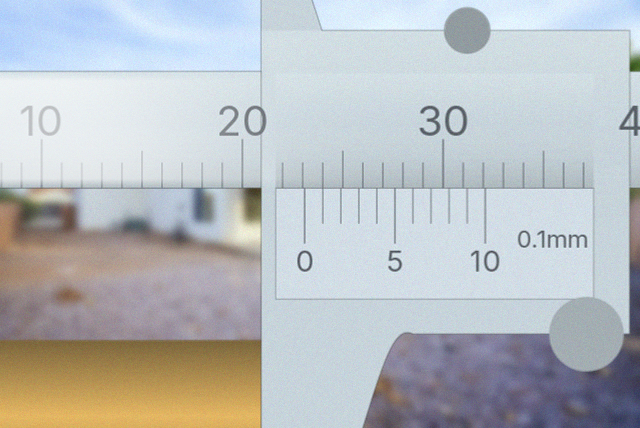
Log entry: 23.1 mm
